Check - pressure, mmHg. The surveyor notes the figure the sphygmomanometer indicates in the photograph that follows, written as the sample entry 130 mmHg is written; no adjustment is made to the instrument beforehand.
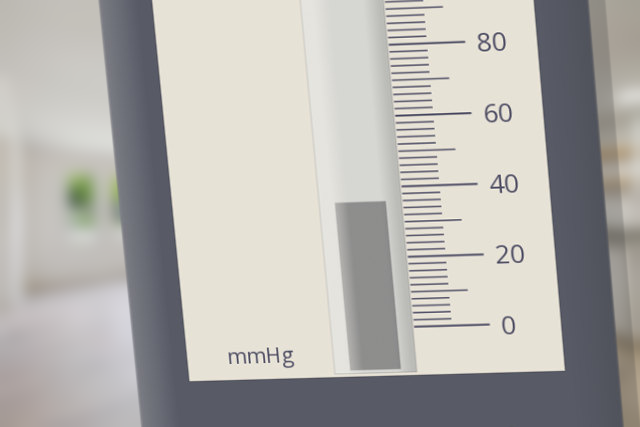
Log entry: 36 mmHg
